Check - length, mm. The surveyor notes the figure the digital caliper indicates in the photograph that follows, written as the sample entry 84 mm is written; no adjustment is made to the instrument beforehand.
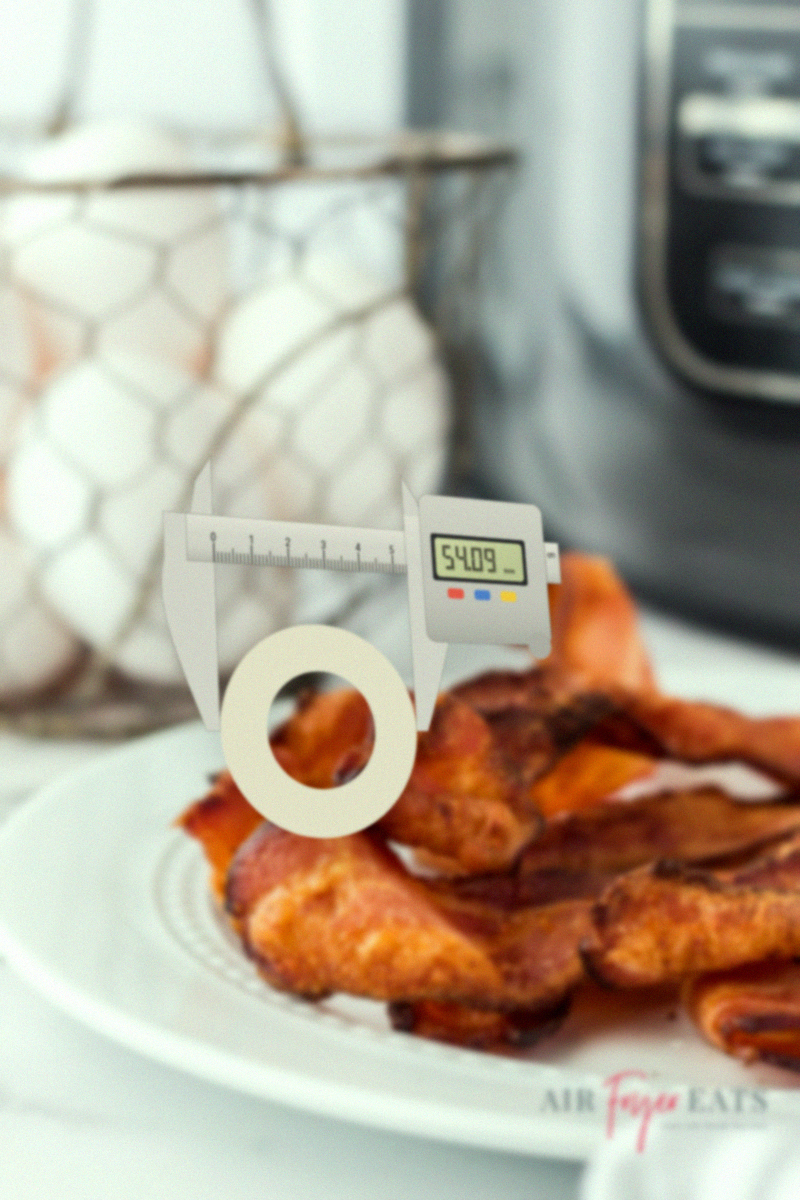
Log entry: 54.09 mm
